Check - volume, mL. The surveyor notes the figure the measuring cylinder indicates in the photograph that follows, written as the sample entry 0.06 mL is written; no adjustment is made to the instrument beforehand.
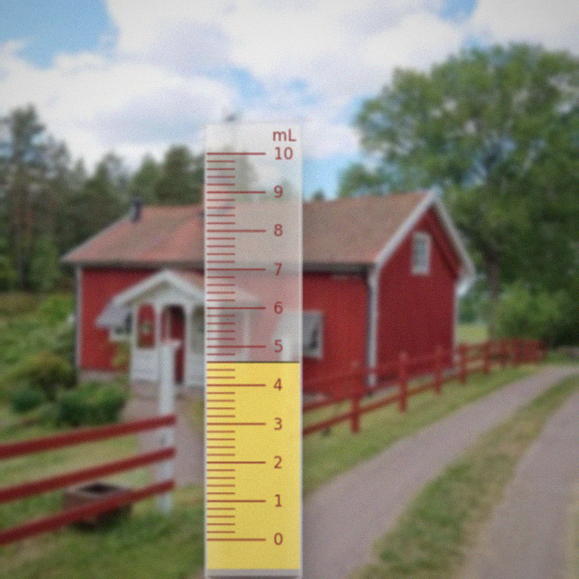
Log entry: 4.6 mL
